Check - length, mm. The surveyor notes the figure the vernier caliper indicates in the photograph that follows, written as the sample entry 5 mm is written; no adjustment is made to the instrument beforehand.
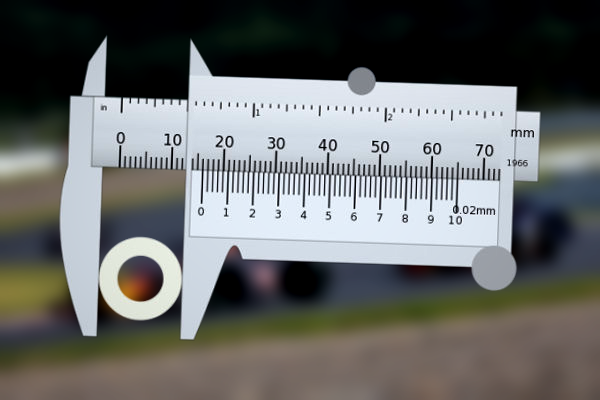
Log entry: 16.0 mm
